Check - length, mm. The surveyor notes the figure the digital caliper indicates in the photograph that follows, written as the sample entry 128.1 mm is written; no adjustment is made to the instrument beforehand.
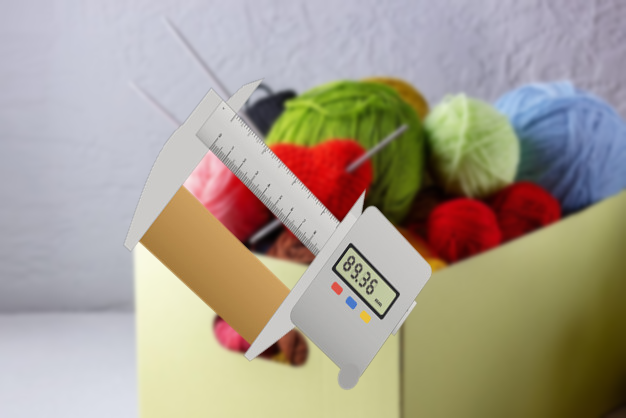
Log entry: 89.36 mm
